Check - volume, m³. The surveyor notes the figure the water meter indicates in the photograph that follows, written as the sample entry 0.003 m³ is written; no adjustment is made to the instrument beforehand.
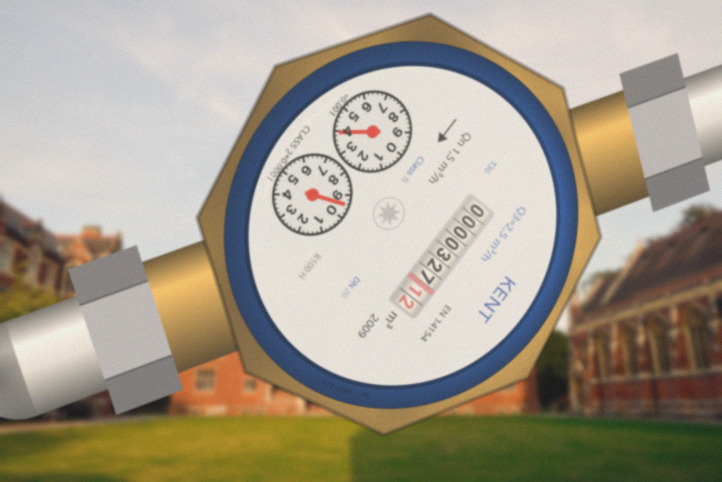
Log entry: 327.1239 m³
